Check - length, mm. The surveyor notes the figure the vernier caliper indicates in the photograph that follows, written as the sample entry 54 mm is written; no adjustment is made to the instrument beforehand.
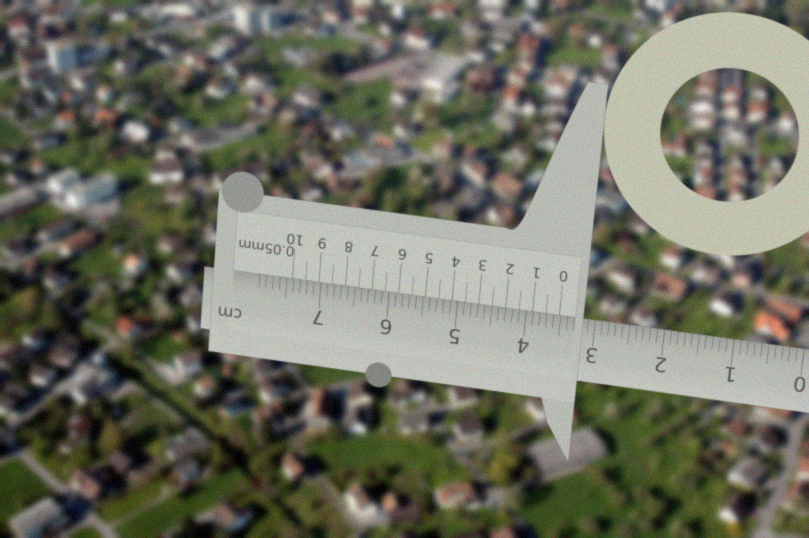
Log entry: 35.2 mm
